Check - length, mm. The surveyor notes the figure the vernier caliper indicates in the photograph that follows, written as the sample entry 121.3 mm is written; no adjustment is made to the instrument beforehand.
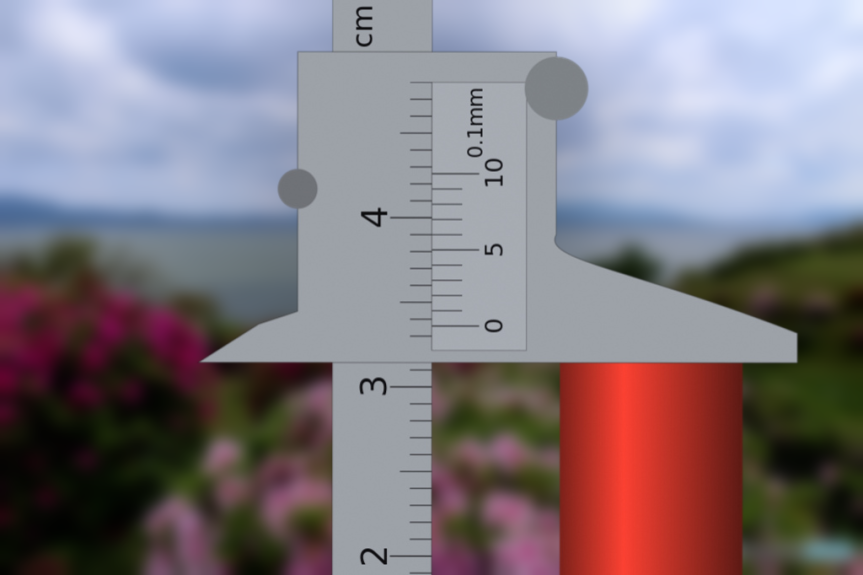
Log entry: 33.6 mm
